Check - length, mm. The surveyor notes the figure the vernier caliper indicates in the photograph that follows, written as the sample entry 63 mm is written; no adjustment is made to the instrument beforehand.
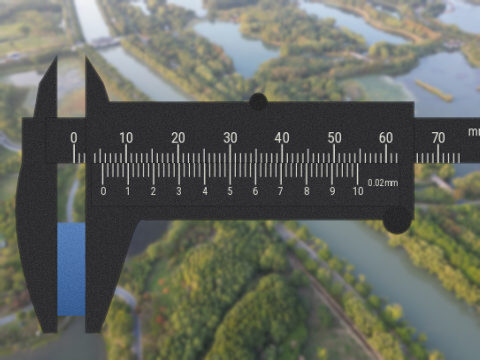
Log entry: 5.5 mm
